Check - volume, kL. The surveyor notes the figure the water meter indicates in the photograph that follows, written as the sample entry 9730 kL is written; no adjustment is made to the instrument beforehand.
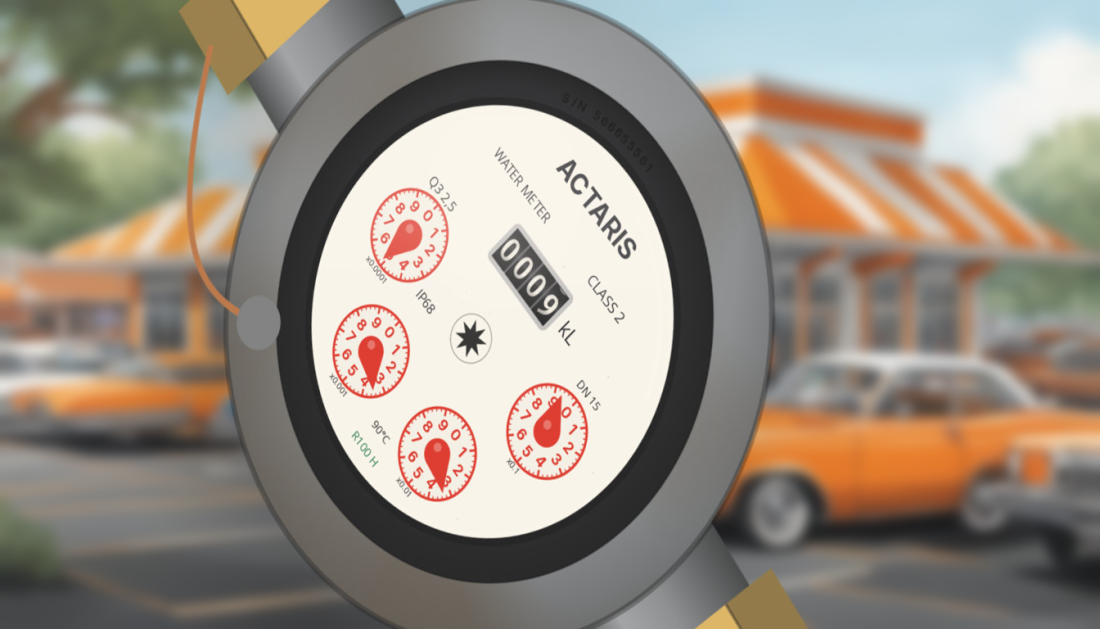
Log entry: 8.9335 kL
